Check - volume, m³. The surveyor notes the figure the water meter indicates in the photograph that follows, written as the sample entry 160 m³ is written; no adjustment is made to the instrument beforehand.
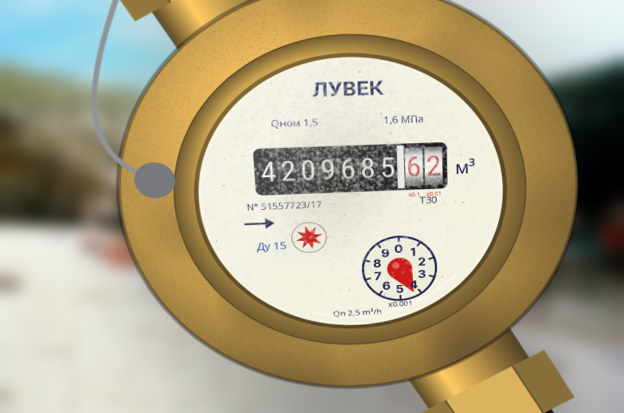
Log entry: 4209685.624 m³
